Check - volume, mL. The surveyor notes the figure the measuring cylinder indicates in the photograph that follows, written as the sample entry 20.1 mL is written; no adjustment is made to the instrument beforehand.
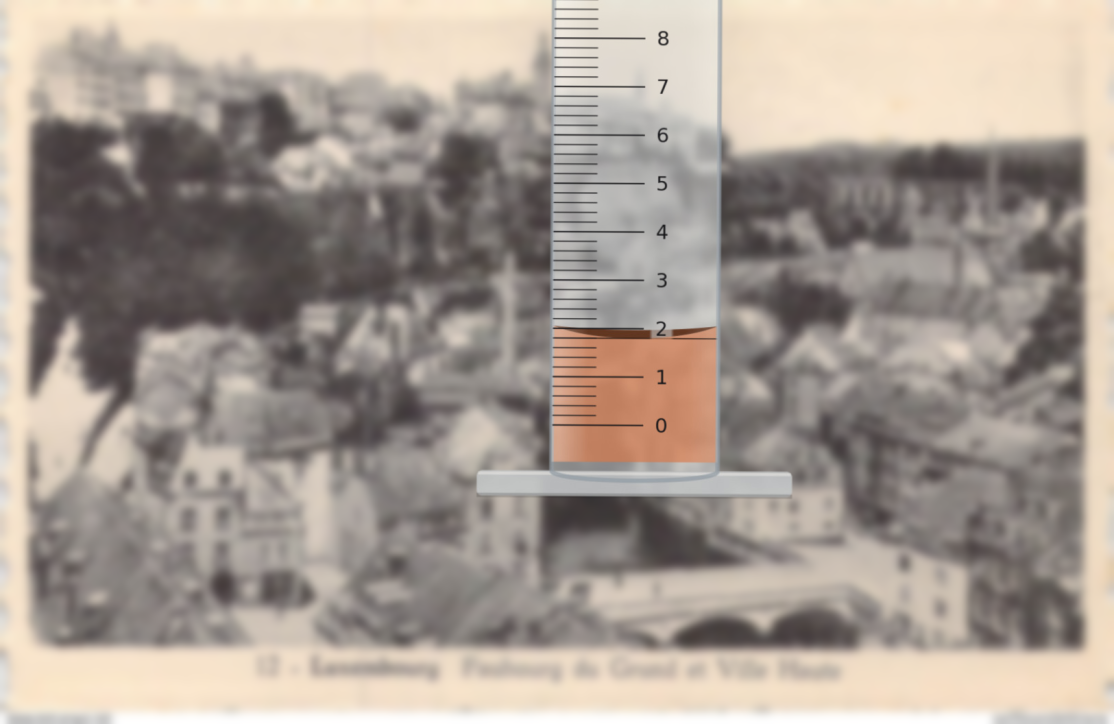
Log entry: 1.8 mL
